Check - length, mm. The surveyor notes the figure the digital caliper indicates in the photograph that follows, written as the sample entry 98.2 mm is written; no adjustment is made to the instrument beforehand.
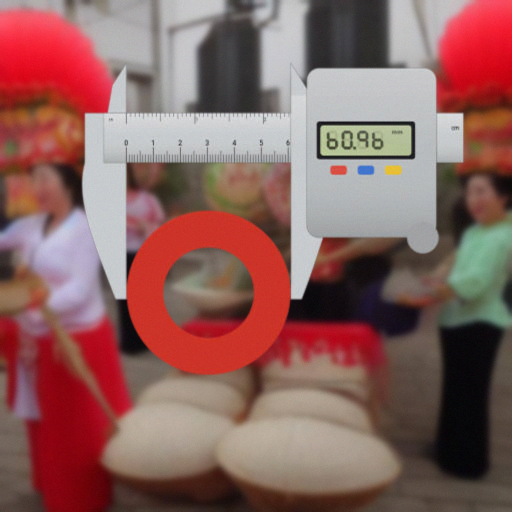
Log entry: 60.96 mm
